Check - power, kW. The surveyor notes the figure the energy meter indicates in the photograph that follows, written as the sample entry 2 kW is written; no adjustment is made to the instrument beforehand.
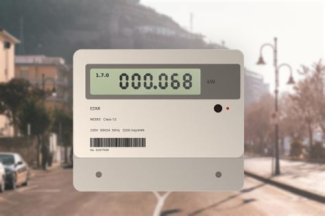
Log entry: 0.068 kW
